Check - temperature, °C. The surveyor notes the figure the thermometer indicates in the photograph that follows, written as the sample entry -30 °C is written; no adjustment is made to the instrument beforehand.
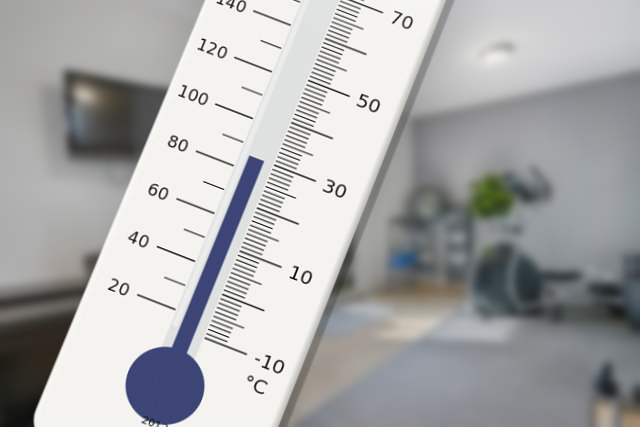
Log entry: 30 °C
